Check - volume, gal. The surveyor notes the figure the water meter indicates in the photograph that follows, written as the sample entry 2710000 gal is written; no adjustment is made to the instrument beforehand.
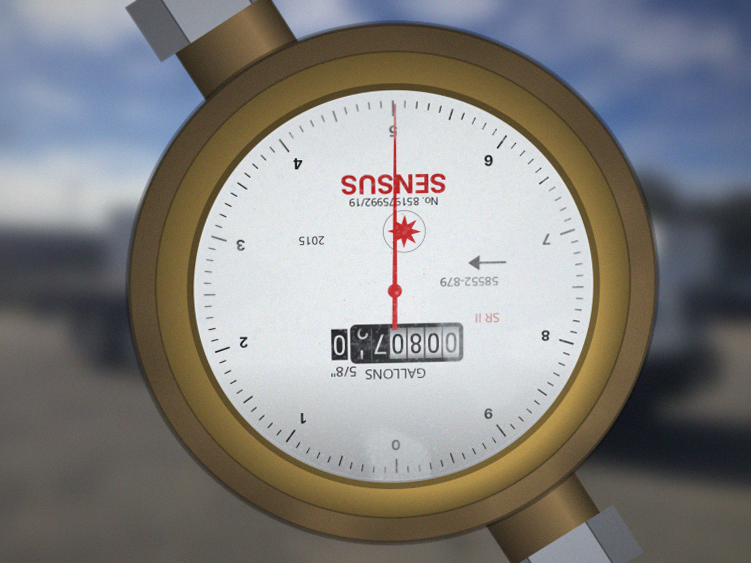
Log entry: 80715.0 gal
